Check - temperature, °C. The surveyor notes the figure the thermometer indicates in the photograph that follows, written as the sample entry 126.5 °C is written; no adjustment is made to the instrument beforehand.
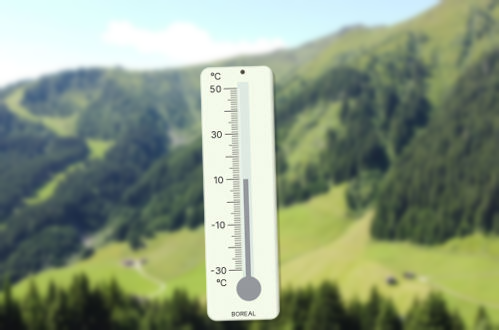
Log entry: 10 °C
